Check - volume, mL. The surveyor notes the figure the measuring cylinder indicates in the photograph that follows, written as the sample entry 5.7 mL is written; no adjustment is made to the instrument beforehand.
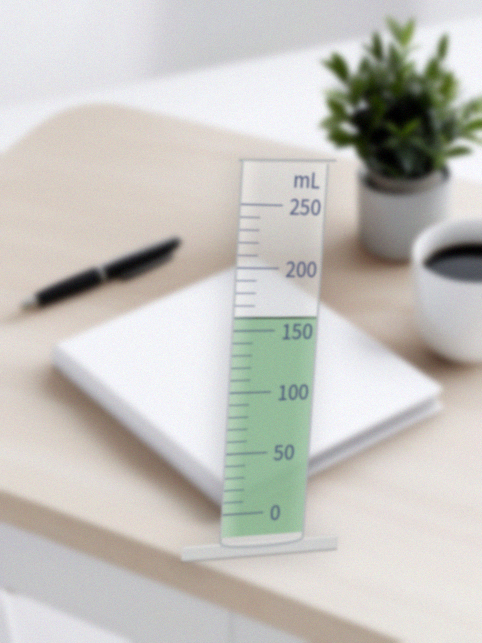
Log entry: 160 mL
